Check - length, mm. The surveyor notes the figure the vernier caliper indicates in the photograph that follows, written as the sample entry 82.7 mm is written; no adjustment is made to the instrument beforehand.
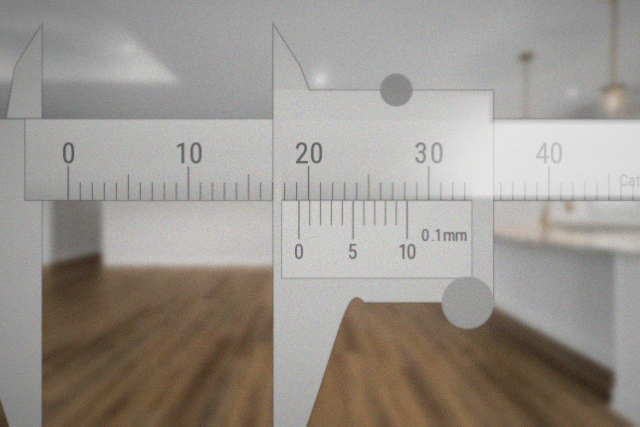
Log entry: 19.2 mm
